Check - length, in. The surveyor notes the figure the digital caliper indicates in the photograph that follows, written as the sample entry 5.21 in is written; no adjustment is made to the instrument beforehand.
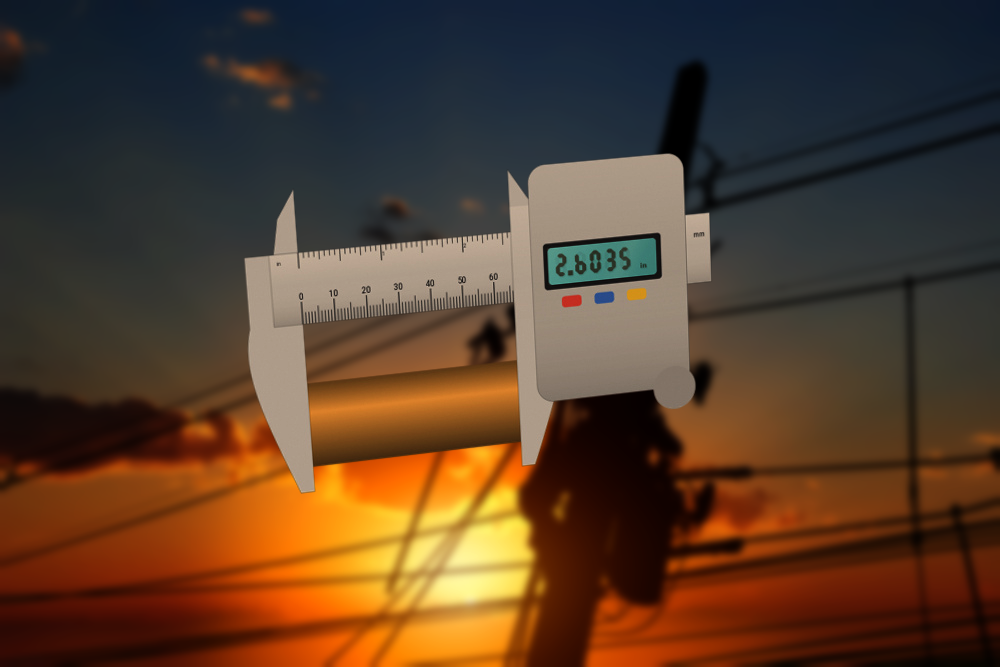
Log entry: 2.6035 in
